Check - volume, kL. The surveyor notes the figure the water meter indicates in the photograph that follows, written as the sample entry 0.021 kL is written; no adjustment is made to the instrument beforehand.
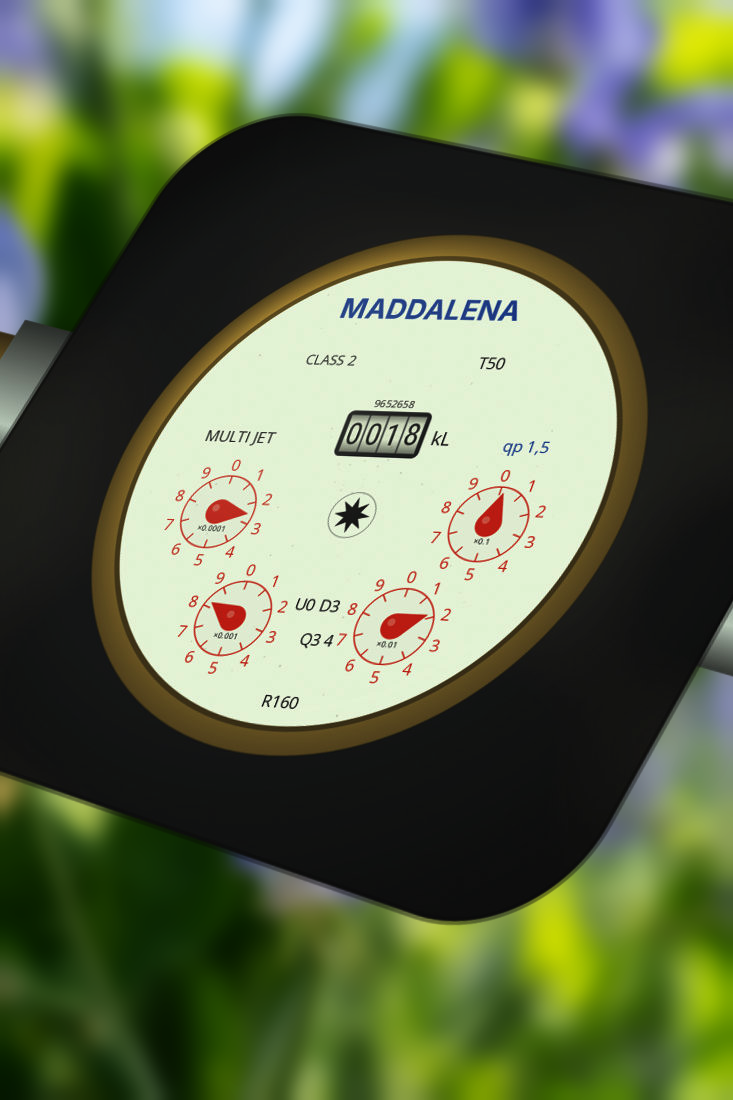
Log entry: 18.0182 kL
